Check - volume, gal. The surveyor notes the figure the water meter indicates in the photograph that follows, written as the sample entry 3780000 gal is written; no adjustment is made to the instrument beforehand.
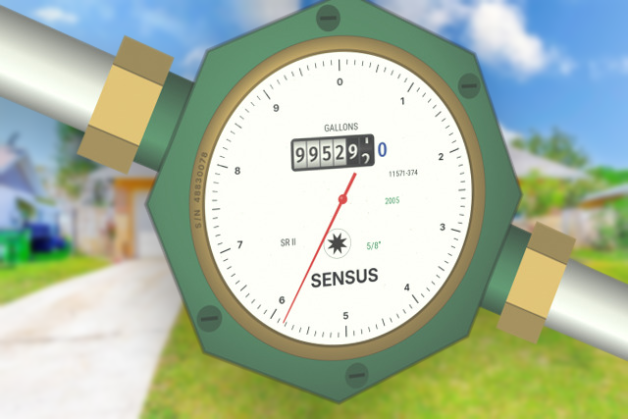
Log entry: 9952915.8 gal
